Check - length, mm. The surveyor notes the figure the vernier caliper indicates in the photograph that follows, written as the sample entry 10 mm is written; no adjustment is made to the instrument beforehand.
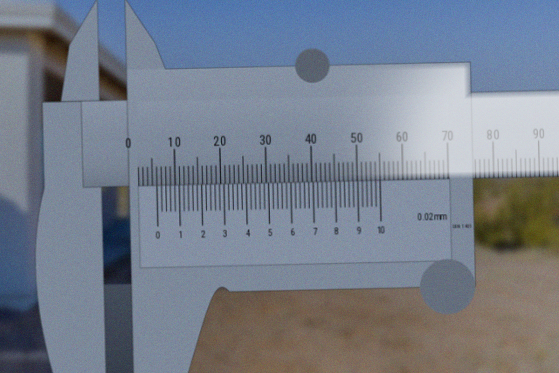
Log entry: 6.0 mm
